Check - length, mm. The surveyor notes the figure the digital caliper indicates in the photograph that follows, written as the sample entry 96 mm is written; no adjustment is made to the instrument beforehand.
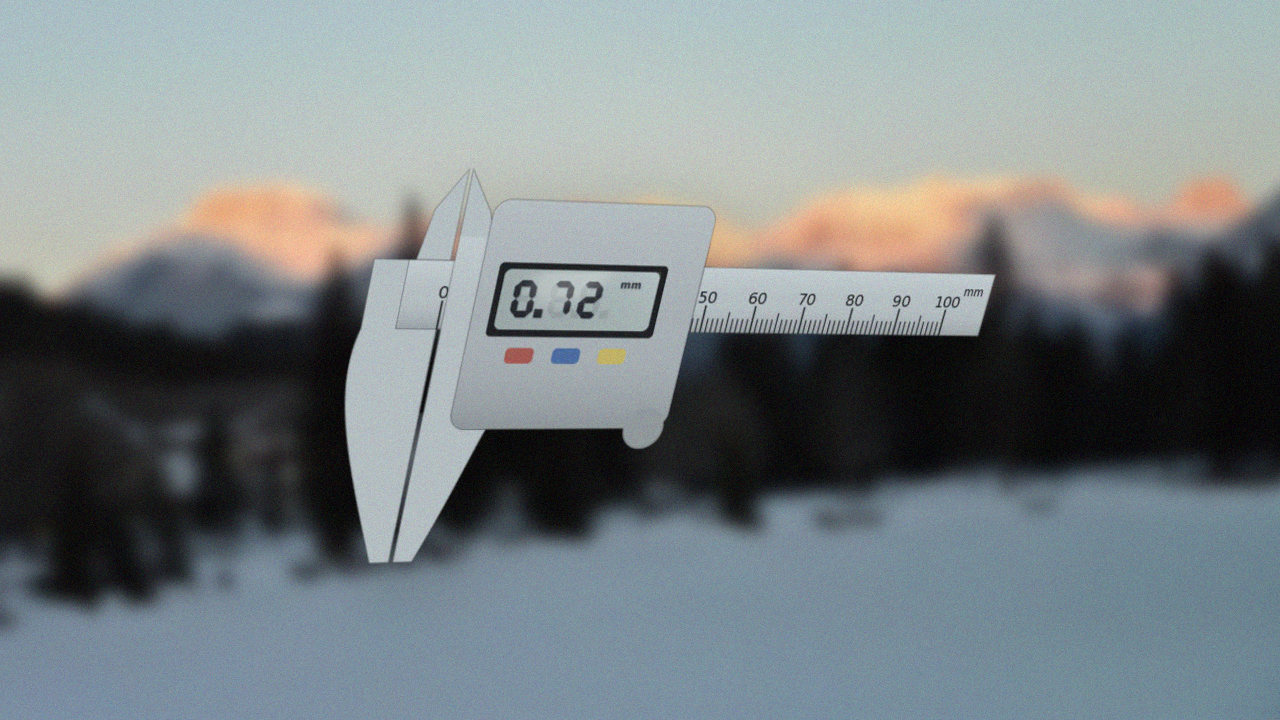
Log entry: 0.72 mm
